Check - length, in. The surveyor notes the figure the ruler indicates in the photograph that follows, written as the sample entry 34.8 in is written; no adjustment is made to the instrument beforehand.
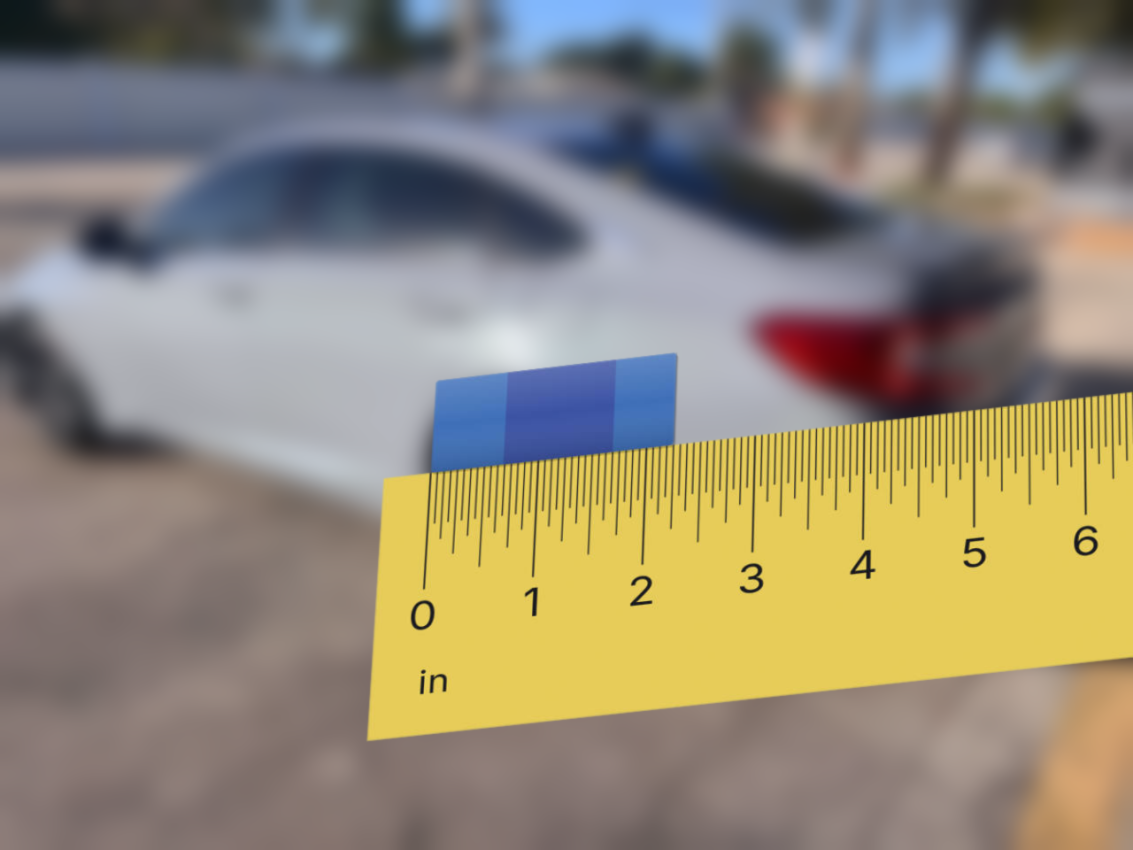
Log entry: 2.25 in
